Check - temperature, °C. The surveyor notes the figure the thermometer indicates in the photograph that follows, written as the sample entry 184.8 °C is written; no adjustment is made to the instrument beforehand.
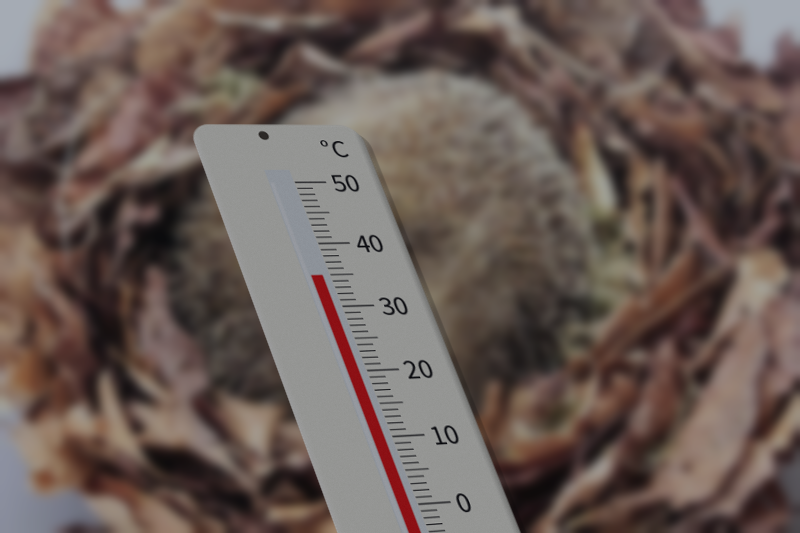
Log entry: 35 °C
